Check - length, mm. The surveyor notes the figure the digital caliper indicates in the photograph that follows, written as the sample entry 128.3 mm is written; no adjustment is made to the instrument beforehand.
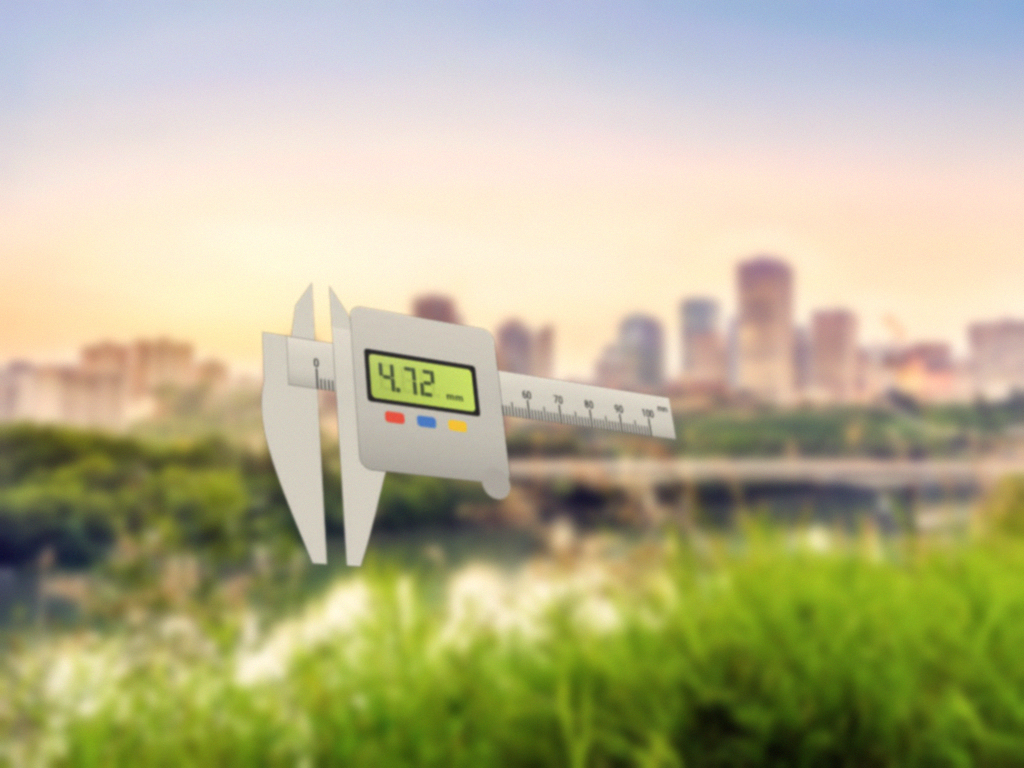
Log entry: 4.72 mm
